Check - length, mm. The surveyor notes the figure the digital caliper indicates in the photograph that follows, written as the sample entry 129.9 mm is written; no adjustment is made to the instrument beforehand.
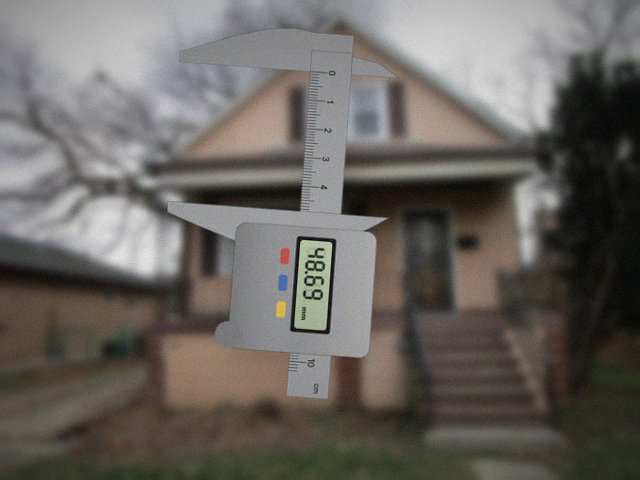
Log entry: 48.69 mm
